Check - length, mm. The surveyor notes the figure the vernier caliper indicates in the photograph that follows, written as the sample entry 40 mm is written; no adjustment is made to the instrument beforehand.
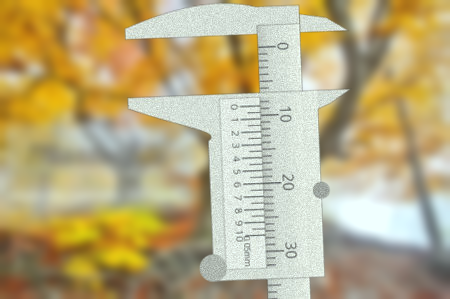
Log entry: 8.6 mm
